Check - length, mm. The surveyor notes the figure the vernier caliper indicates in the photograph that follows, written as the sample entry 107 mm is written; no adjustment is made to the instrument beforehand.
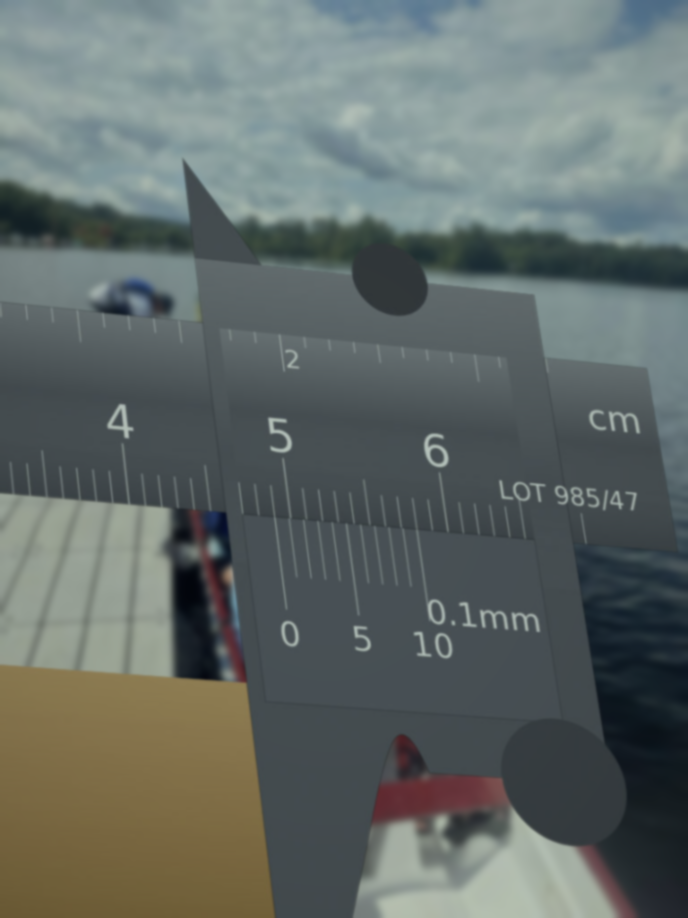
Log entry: 49.0 mm
